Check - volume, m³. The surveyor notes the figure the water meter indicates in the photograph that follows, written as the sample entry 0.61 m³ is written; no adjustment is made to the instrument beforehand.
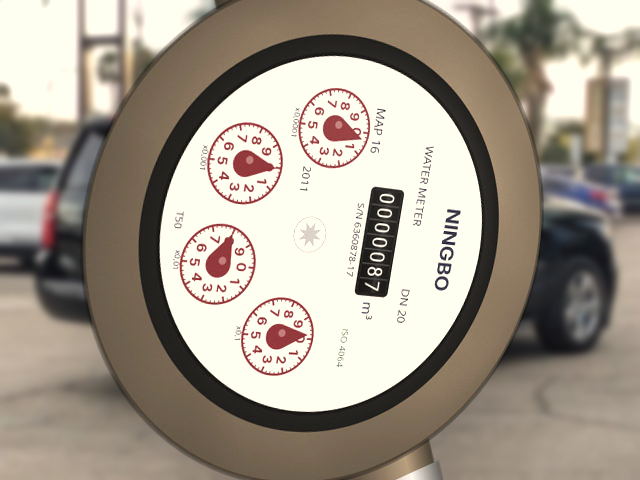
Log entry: 86.9800 m³
